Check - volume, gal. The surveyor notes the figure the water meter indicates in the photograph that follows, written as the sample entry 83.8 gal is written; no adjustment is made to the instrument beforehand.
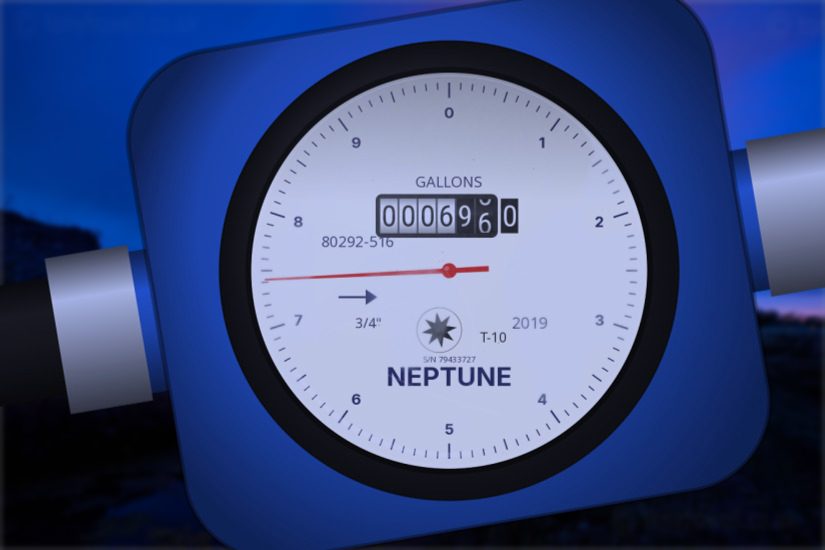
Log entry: 6957.4 gal
